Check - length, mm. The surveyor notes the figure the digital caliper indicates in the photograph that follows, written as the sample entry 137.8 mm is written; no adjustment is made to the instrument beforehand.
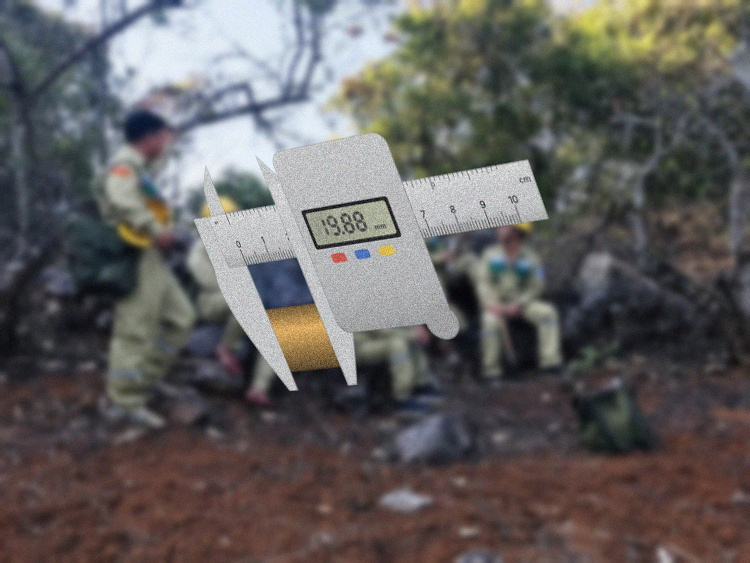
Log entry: 19.88 mm
